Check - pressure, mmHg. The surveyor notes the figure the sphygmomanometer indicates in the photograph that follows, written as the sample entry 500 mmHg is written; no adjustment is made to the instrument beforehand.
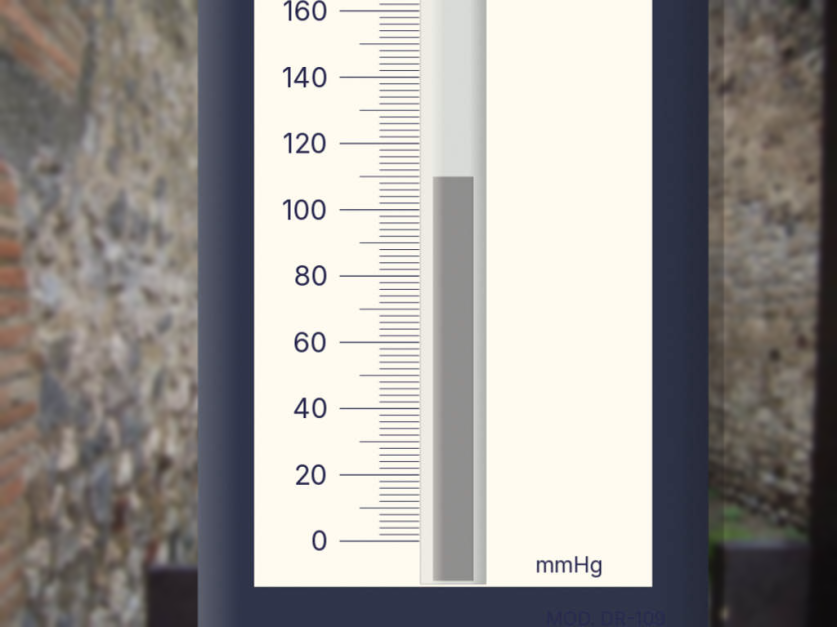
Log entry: 110 mmHg
